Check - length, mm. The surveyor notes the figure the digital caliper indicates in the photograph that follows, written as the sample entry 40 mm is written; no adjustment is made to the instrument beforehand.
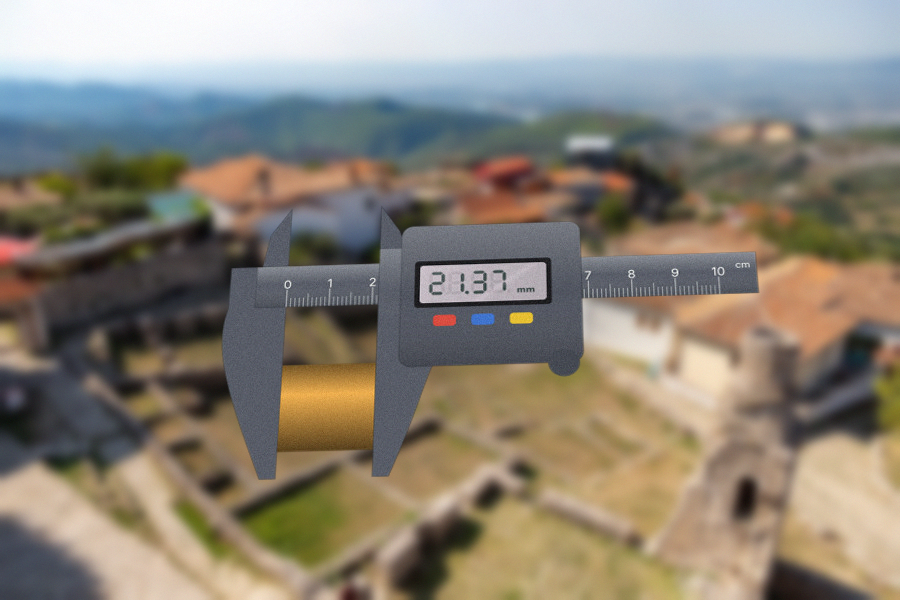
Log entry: 21.37 mm
